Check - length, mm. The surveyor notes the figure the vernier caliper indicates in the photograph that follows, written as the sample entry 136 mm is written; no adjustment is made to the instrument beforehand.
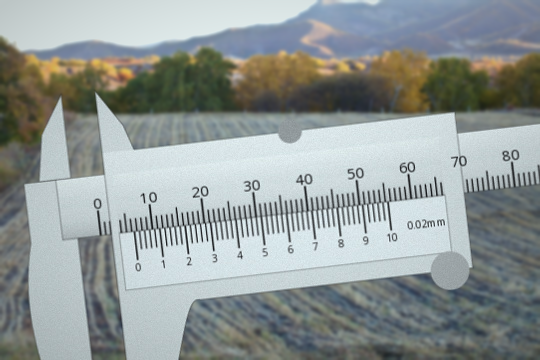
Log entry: 6.5 mm
